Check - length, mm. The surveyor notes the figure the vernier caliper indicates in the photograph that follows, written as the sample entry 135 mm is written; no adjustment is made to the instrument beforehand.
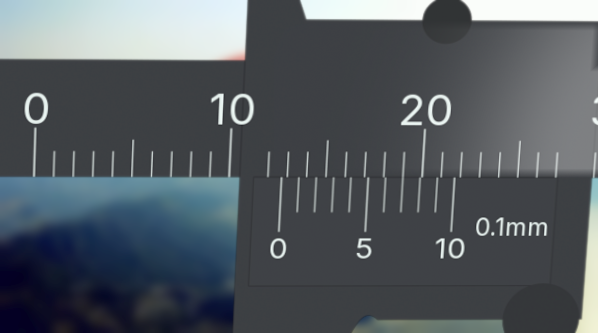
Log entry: 12.7 mm
